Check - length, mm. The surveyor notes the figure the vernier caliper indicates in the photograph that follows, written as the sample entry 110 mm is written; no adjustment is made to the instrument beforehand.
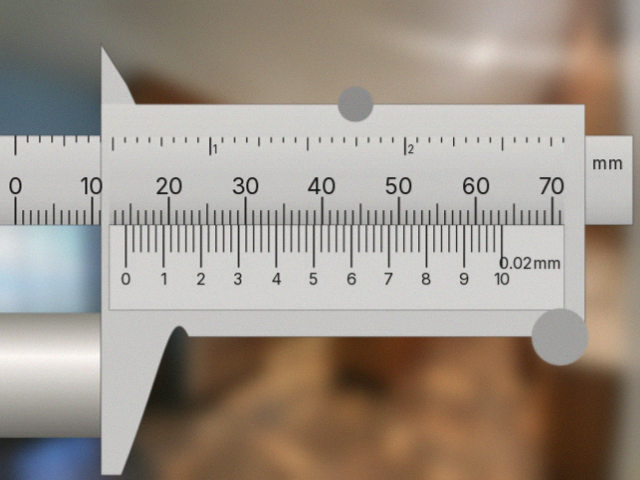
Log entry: 14.4 mm
